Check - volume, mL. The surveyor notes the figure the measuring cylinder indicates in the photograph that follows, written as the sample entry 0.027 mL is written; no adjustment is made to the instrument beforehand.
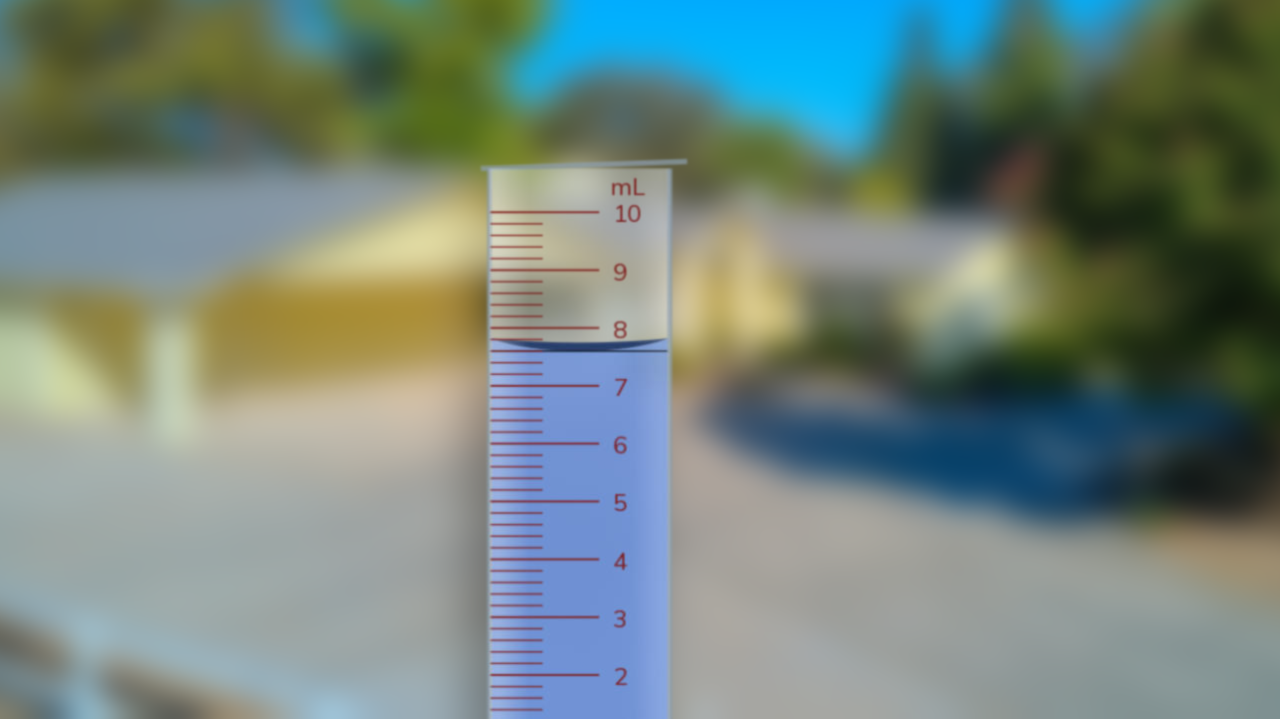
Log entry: 7.6 mL
